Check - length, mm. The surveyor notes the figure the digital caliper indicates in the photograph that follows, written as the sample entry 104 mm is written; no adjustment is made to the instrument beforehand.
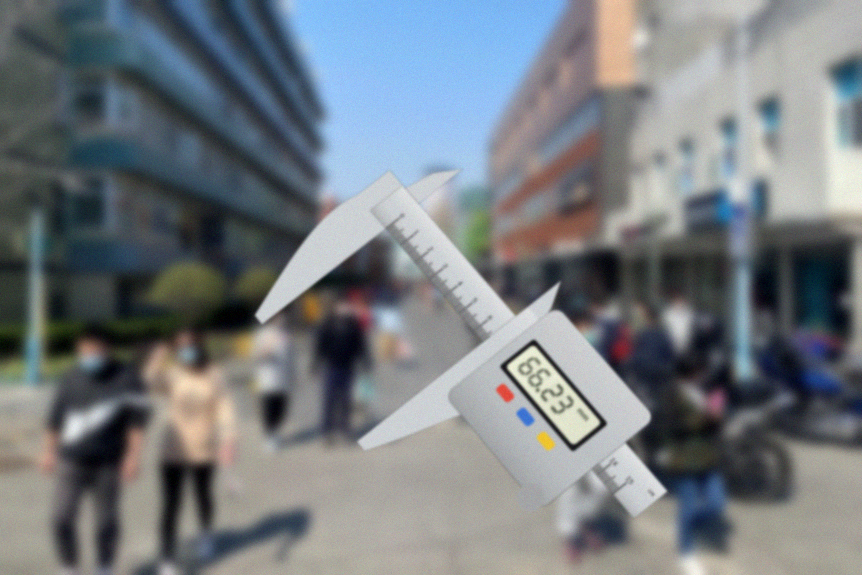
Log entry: 66.23 mm
